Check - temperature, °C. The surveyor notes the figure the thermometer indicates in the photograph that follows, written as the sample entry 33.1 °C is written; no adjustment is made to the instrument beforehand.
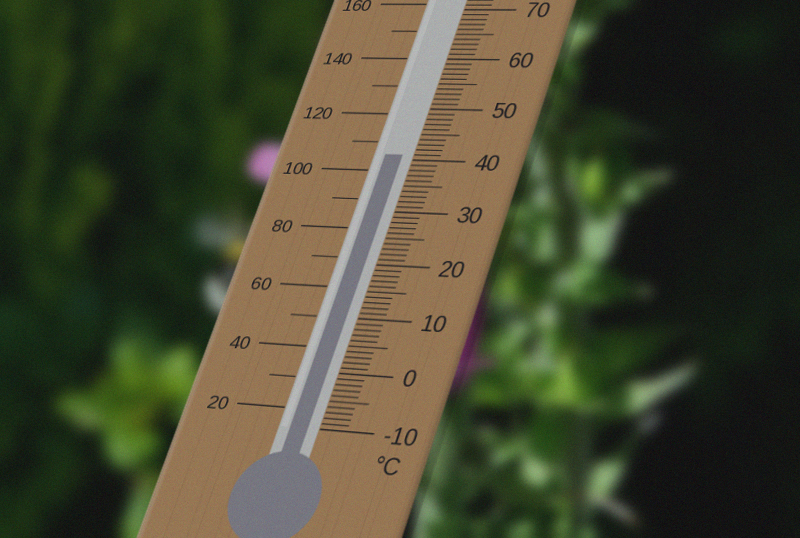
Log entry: 41 °C
